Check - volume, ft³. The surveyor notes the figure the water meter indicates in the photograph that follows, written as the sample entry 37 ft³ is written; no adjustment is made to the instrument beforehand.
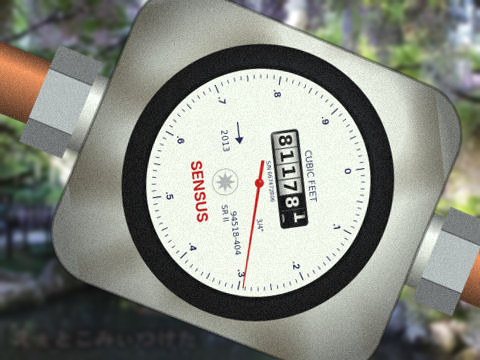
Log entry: 811781.29 ft³
